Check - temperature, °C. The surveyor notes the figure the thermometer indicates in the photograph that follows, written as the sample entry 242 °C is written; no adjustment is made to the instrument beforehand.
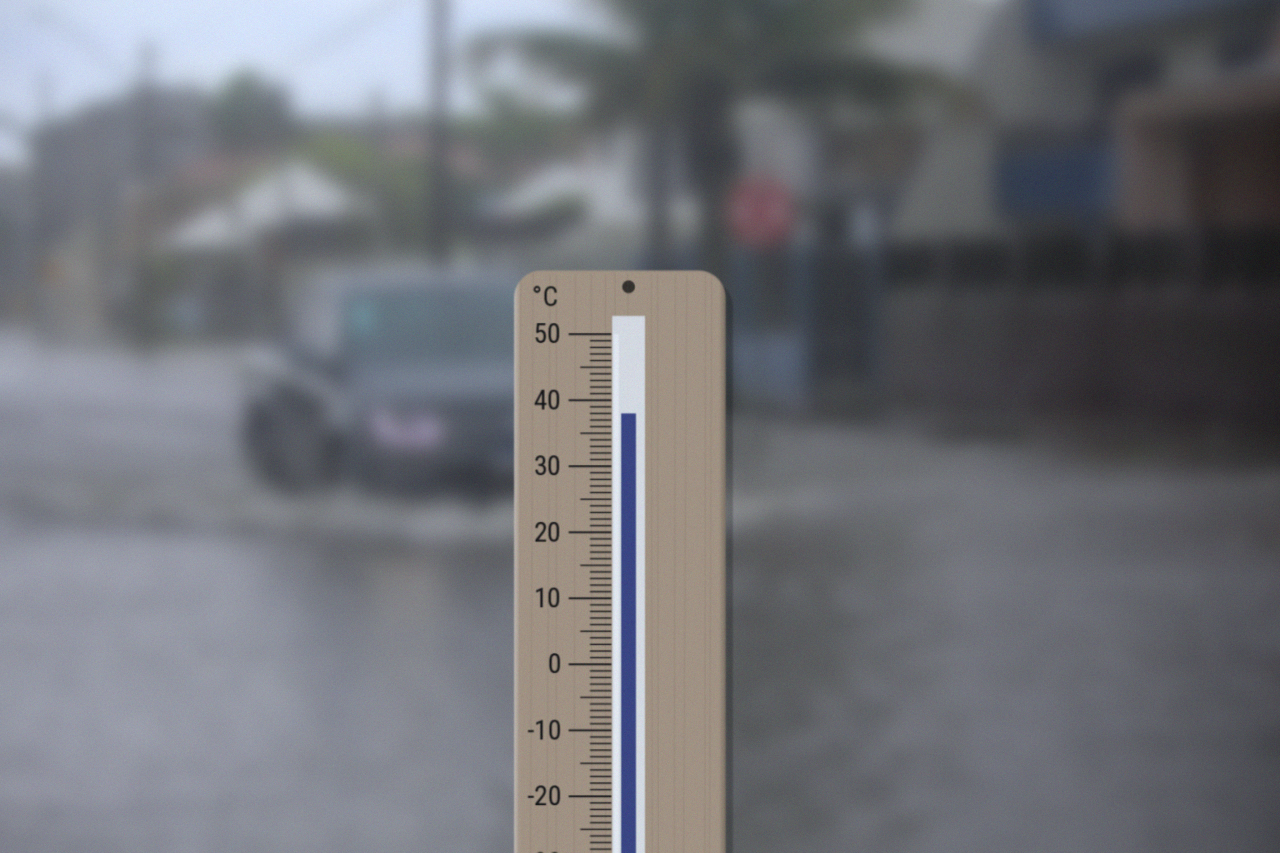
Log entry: 38 °C
